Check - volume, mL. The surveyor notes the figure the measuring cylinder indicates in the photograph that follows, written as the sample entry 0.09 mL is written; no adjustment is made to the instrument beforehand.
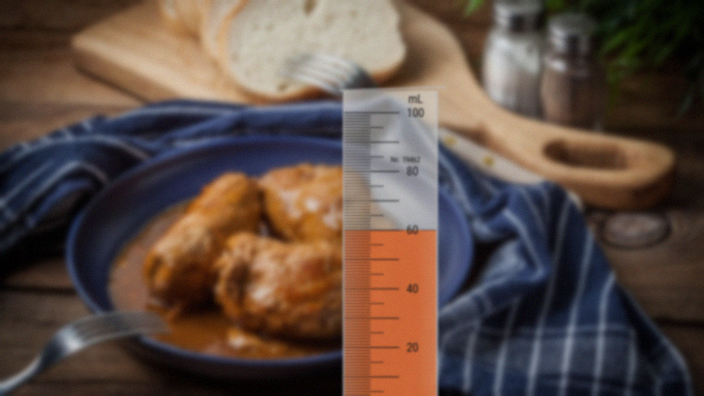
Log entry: 60 mL
